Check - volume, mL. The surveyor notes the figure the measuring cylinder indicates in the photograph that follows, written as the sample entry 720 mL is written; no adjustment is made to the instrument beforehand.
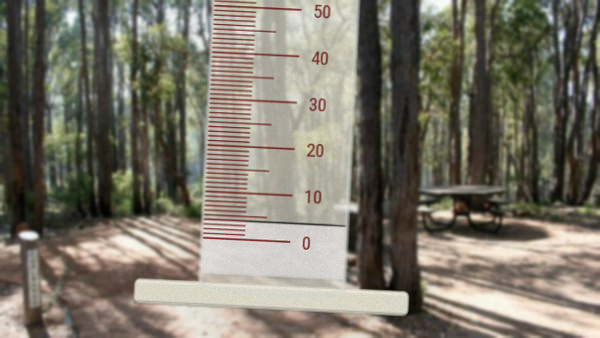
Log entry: 4 mL
